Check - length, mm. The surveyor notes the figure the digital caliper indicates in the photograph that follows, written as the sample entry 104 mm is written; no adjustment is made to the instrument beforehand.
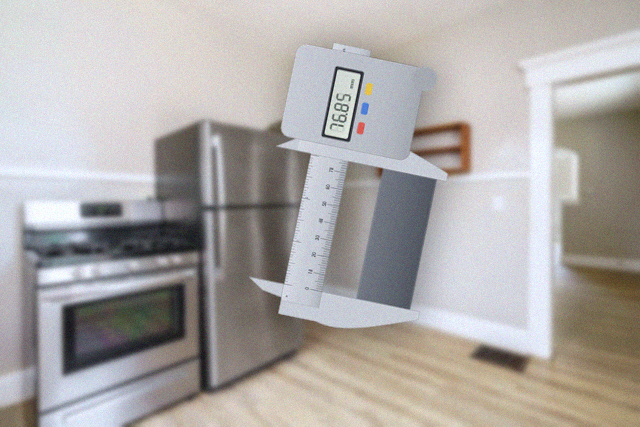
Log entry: 76.85 mm
